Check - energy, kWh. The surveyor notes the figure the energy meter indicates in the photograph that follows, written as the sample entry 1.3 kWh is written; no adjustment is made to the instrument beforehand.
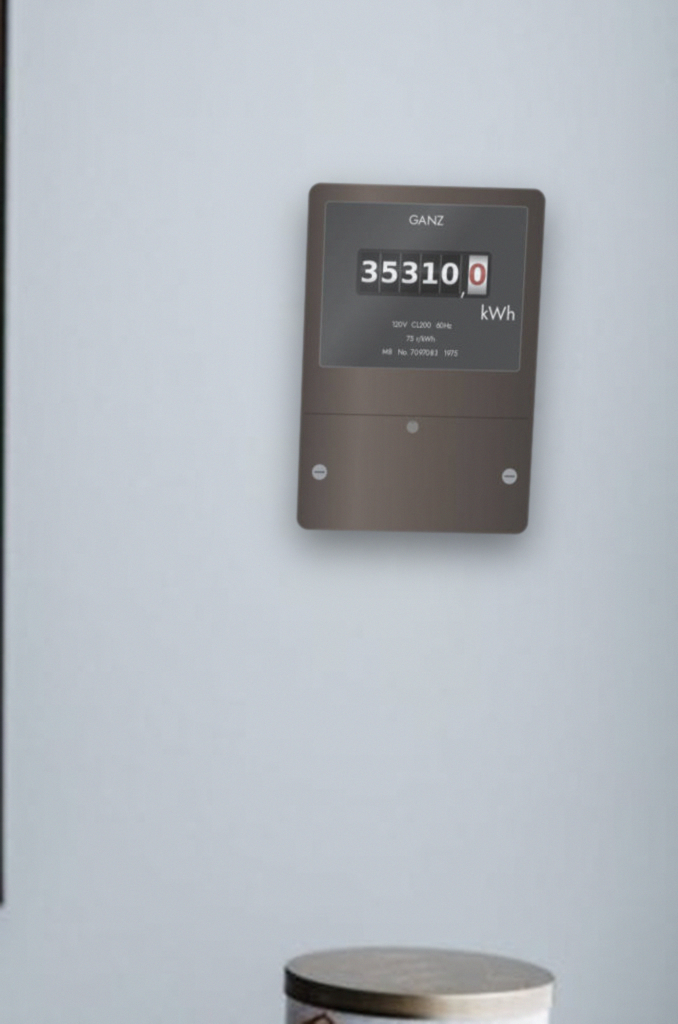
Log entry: 35310.0 kWh
